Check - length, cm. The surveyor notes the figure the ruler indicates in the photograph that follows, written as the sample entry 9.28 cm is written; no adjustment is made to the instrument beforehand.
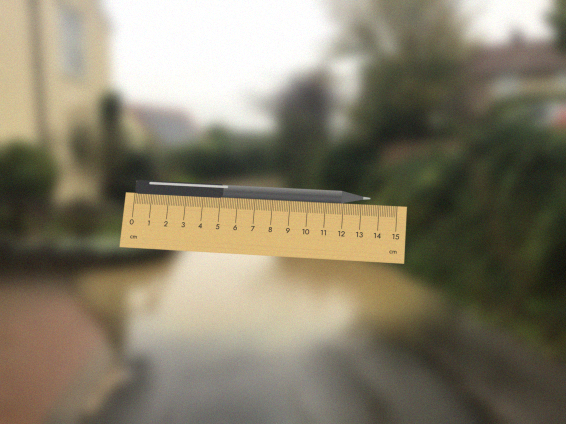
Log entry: 13.5 cm
